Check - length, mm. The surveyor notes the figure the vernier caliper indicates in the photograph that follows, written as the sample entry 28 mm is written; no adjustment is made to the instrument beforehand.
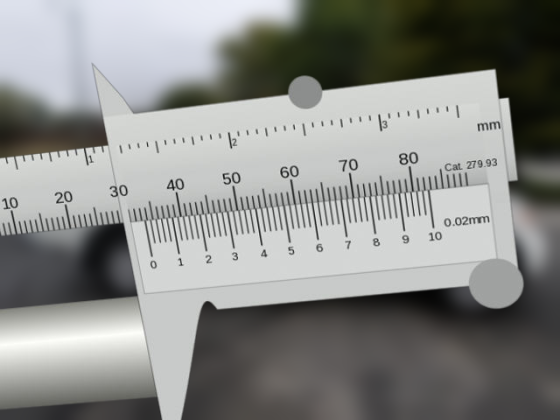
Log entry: 33.6 mm
